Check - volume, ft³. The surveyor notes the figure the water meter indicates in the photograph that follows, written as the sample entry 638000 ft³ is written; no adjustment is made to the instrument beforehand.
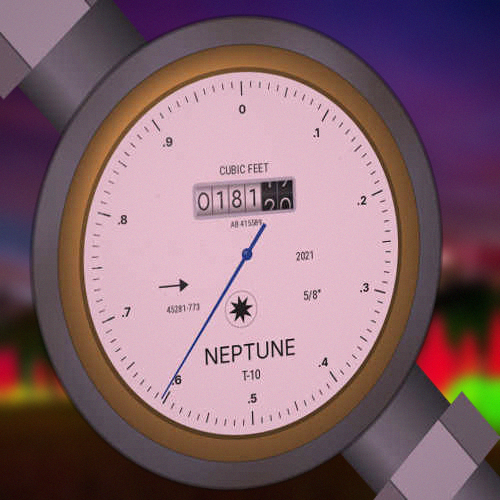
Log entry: 18119.60 ft³
